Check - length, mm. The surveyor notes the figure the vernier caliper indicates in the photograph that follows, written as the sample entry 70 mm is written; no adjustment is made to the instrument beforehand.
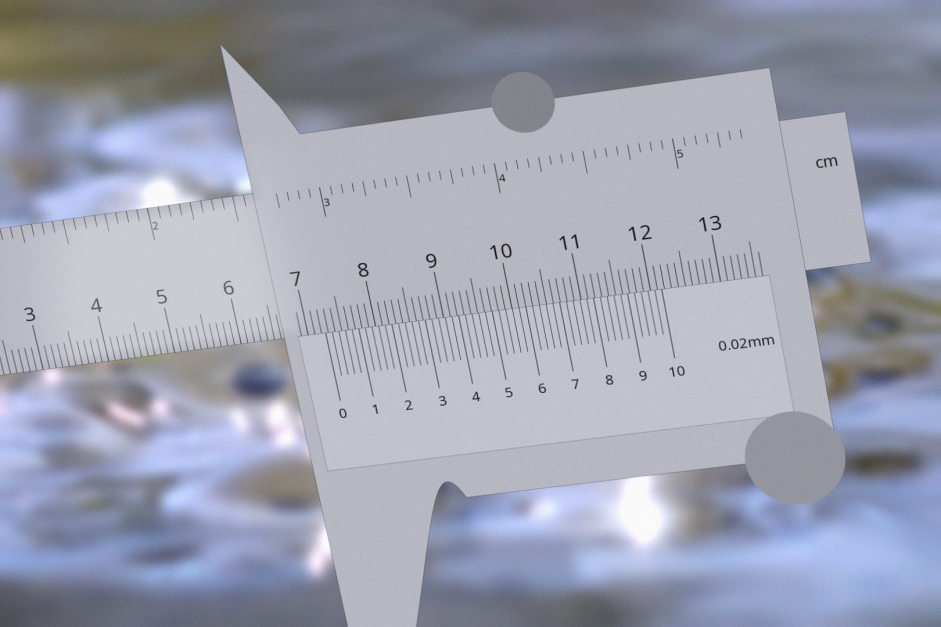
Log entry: 72.6 mm
